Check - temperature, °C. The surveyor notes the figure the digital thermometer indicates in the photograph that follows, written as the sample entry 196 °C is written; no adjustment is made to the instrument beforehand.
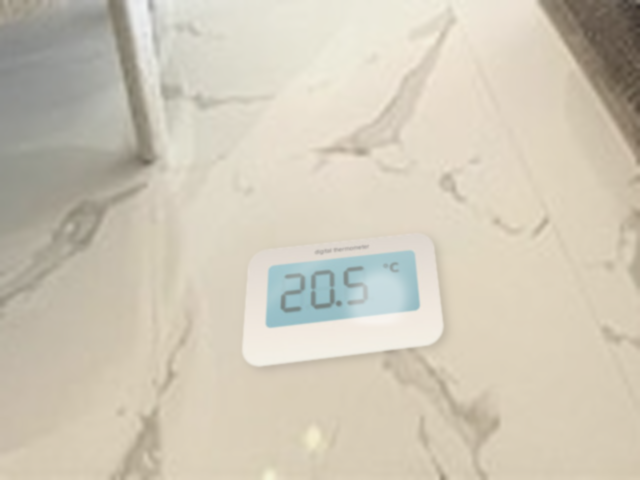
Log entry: 20.5 °C
